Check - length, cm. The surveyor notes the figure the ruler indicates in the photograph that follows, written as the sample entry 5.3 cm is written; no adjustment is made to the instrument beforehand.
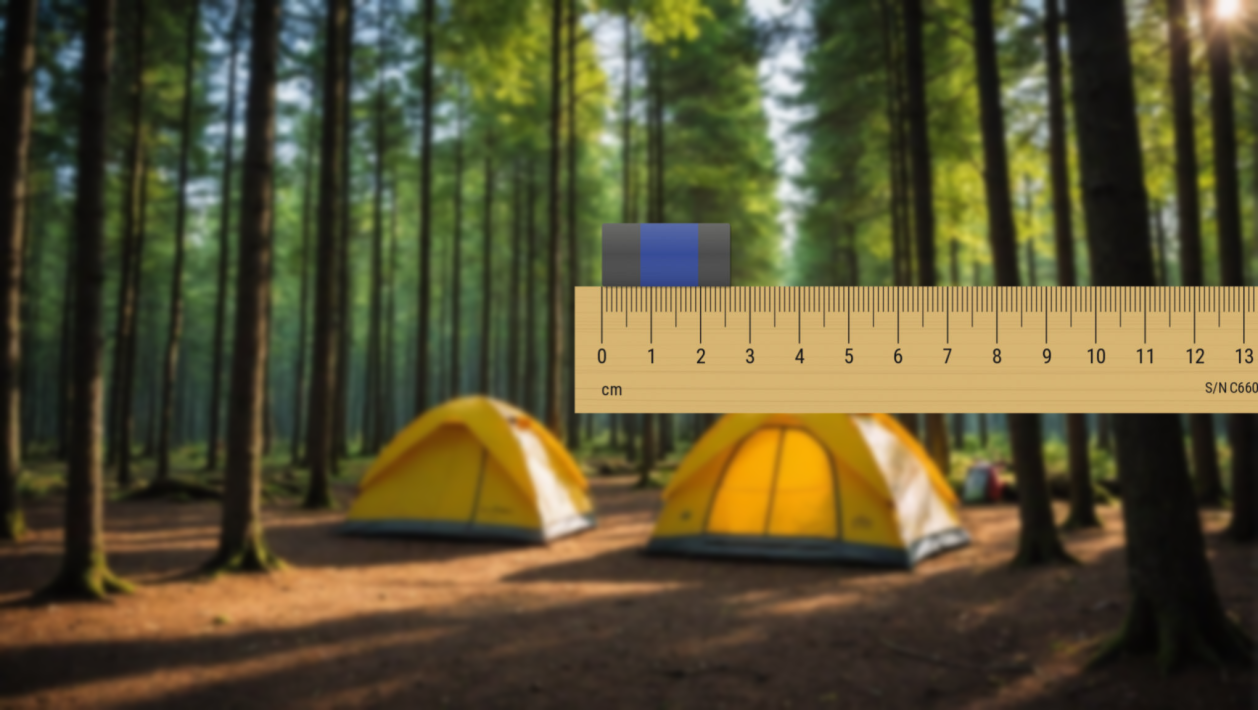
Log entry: 2.6 cm
